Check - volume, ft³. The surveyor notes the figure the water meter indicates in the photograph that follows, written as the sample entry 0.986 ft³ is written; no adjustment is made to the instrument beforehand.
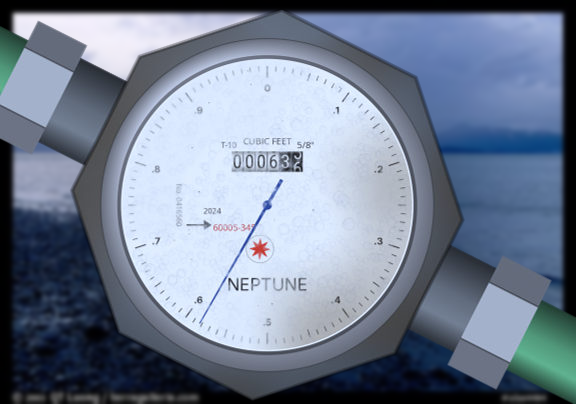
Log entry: 635.58 ft³
